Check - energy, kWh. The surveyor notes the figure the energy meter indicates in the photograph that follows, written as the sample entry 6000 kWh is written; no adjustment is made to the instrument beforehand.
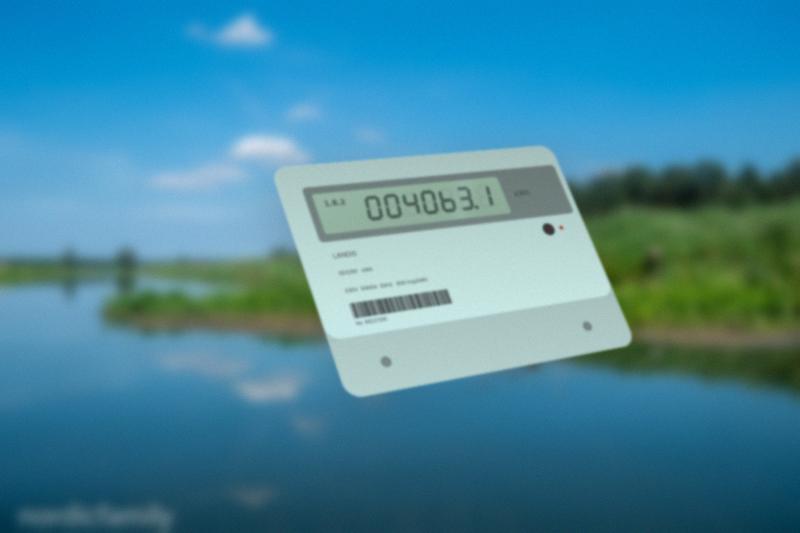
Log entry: 4063.1 kWh
